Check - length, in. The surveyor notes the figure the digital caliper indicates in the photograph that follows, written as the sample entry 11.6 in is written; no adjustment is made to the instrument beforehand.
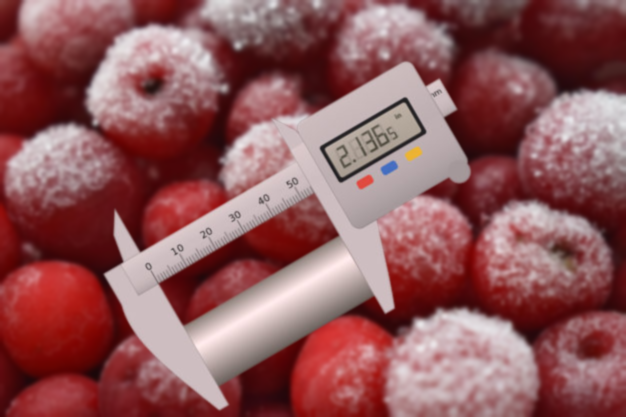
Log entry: 2.1365 in
